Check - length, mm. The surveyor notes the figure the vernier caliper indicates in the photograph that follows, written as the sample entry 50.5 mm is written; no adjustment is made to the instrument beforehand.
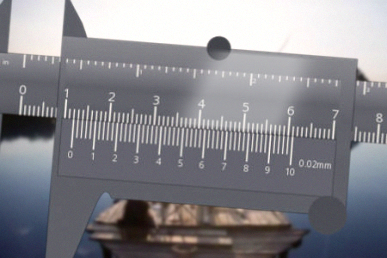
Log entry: 12.0 mm
